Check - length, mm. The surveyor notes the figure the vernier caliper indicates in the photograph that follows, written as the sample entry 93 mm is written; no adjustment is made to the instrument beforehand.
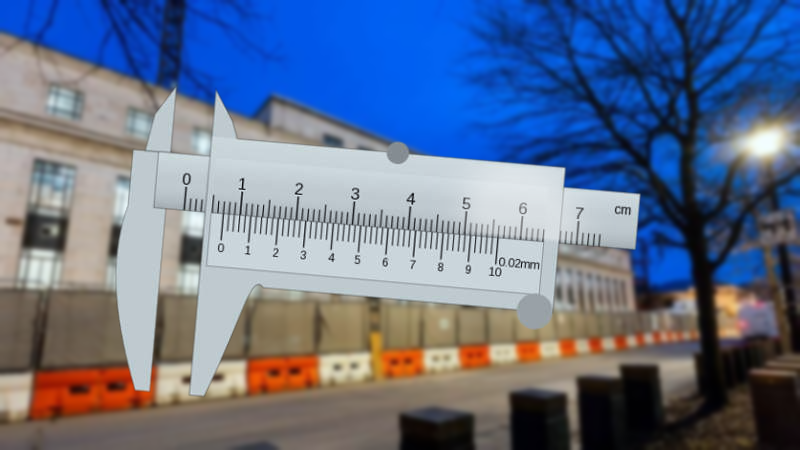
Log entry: 7.0 mm
